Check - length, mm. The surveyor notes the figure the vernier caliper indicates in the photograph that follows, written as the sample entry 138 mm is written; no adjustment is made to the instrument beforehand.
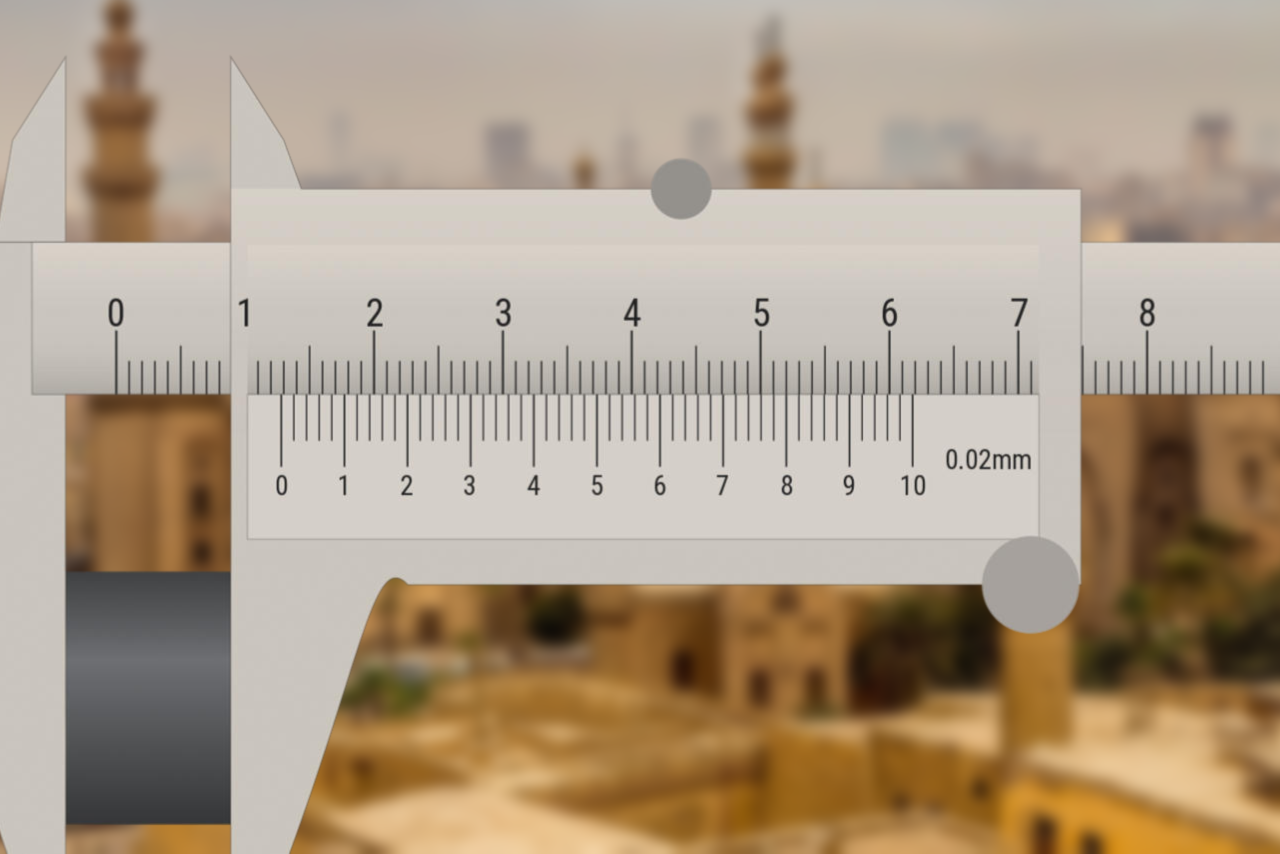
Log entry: 12.8 mm
